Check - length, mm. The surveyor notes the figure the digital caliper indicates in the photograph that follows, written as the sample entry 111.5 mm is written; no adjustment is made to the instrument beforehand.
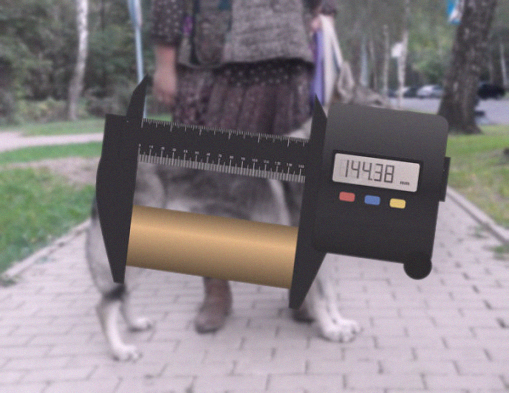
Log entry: 144.38 mm
